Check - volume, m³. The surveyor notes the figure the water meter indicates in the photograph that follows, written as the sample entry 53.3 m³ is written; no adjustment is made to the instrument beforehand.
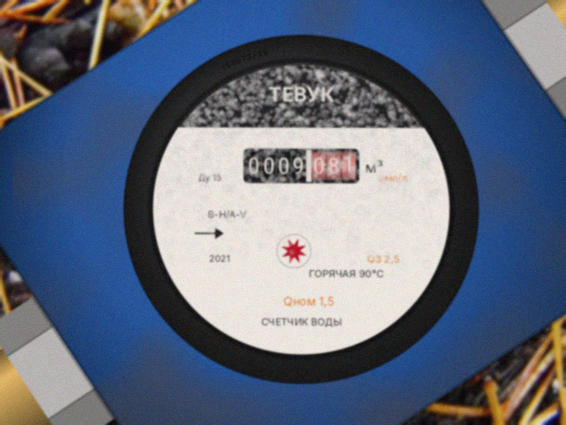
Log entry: 9.081 m³
